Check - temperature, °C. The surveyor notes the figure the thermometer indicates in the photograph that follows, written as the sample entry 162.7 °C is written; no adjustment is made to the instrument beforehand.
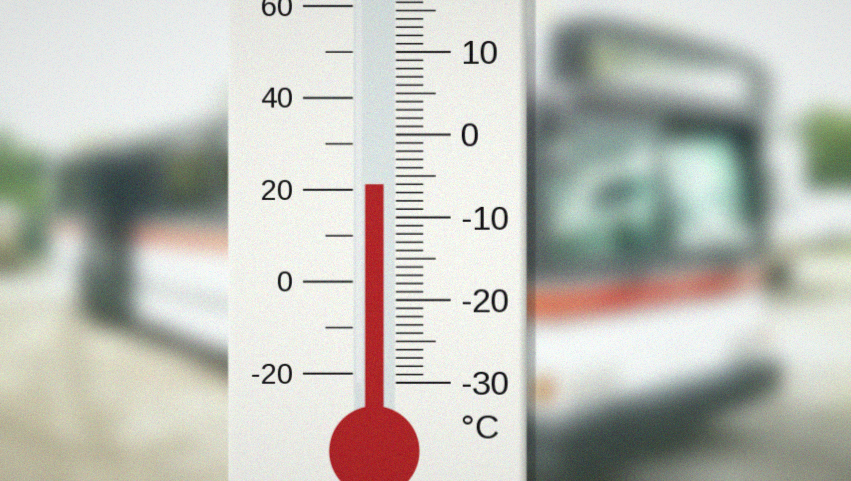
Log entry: -6 °C
